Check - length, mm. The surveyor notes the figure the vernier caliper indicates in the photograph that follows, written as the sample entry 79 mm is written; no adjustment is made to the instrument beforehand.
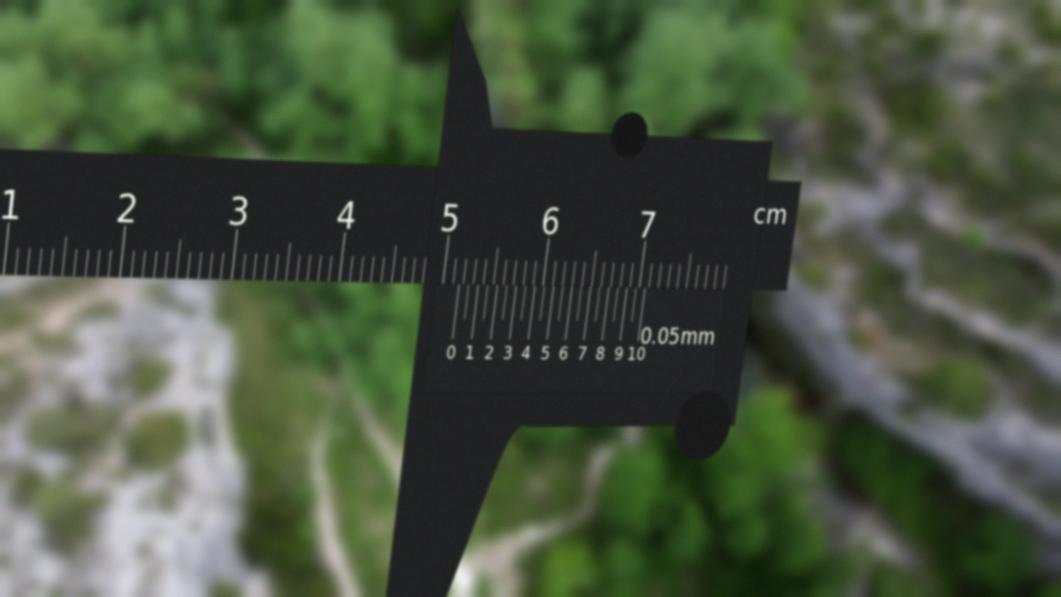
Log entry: 51.6 mm
